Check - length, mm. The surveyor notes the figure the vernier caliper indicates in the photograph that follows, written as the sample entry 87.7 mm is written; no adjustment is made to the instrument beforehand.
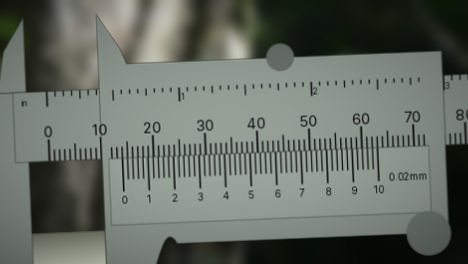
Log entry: 14.0 mm
